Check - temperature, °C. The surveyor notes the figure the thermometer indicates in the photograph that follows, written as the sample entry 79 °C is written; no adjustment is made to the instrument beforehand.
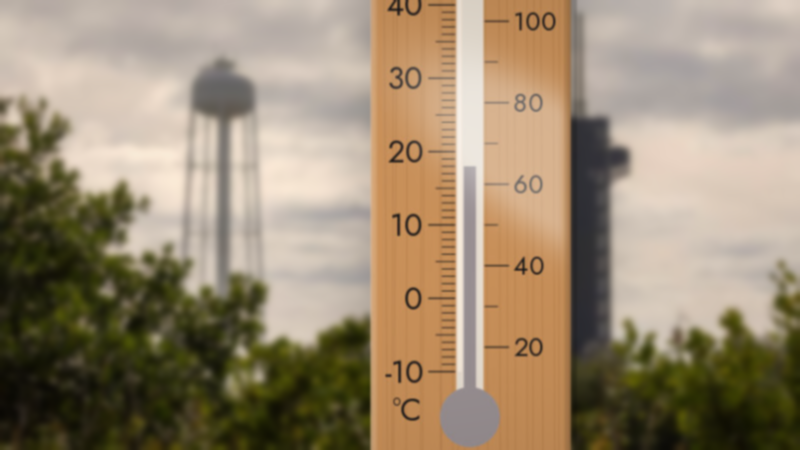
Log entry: 18 °C
